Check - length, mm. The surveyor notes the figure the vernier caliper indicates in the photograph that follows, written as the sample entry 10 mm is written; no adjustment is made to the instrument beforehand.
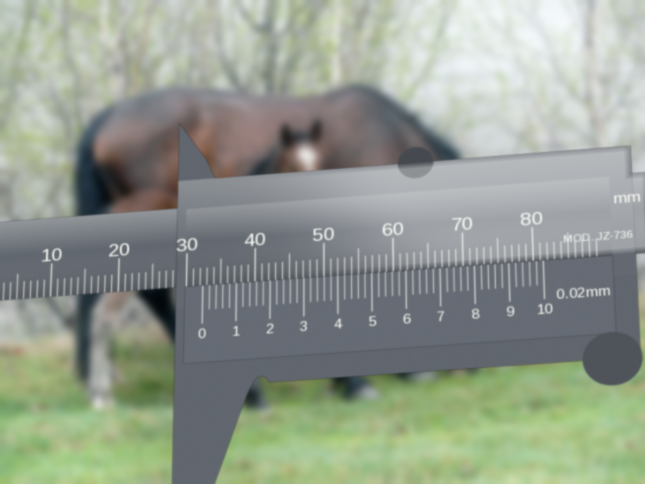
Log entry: 32.4 mm
